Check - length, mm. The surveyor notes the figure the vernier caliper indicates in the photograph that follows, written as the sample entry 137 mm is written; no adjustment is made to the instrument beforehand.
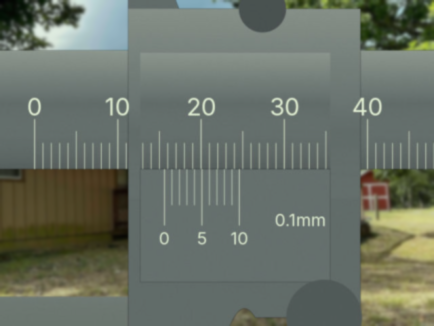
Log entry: 15.6 mm
